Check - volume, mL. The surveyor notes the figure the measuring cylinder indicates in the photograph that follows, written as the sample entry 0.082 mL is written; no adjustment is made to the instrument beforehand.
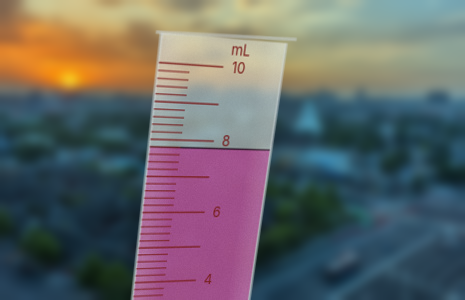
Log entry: 7.8 mL
